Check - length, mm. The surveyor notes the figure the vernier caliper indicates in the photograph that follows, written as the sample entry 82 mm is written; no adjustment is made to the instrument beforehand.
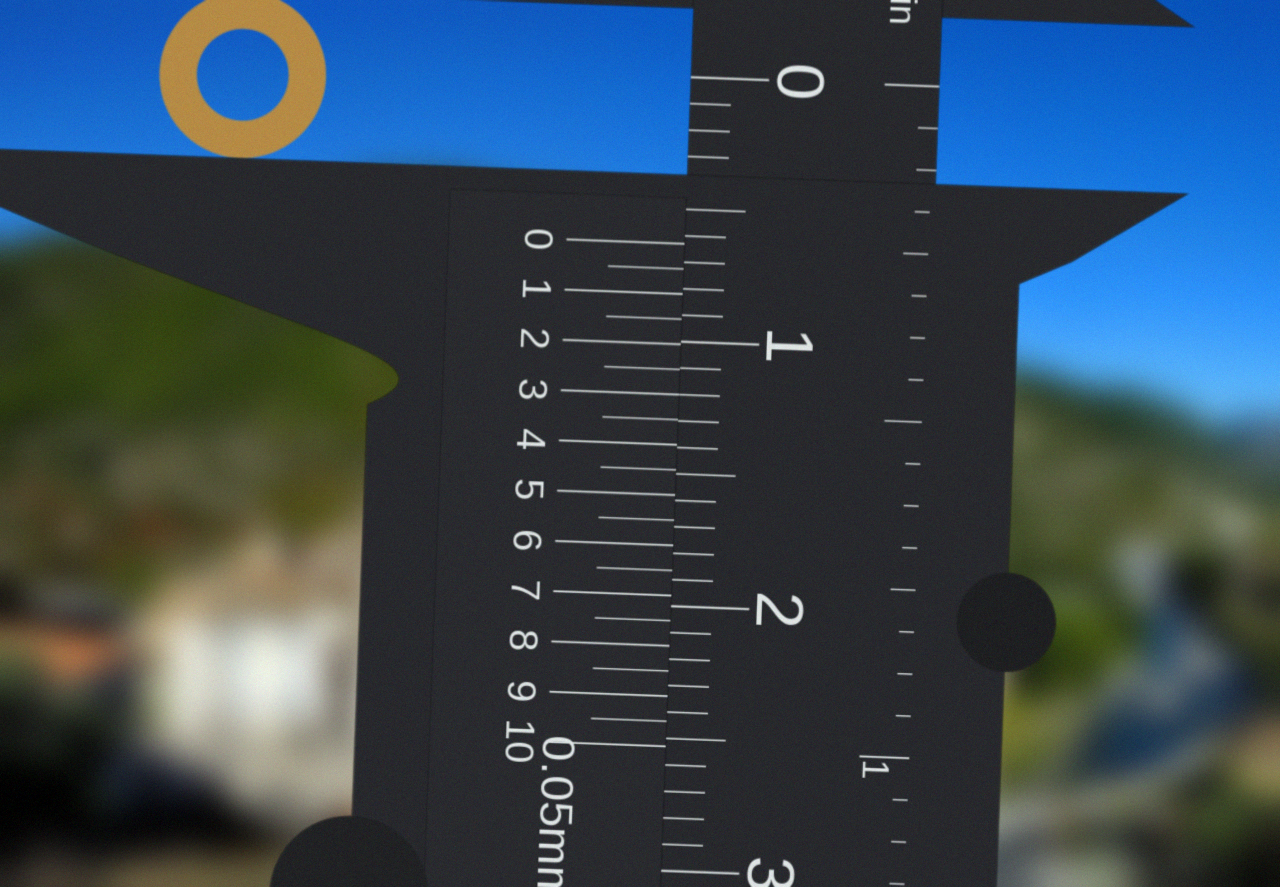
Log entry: 6.3 mm
